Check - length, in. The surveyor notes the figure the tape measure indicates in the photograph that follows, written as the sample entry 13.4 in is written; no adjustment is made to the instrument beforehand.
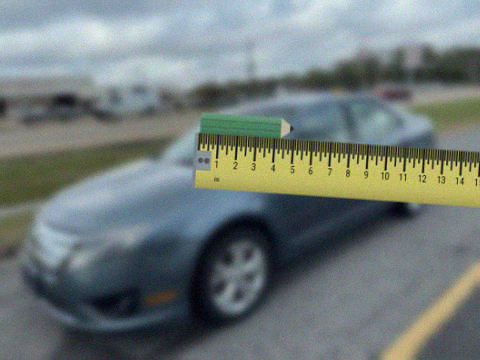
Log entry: 5 in
